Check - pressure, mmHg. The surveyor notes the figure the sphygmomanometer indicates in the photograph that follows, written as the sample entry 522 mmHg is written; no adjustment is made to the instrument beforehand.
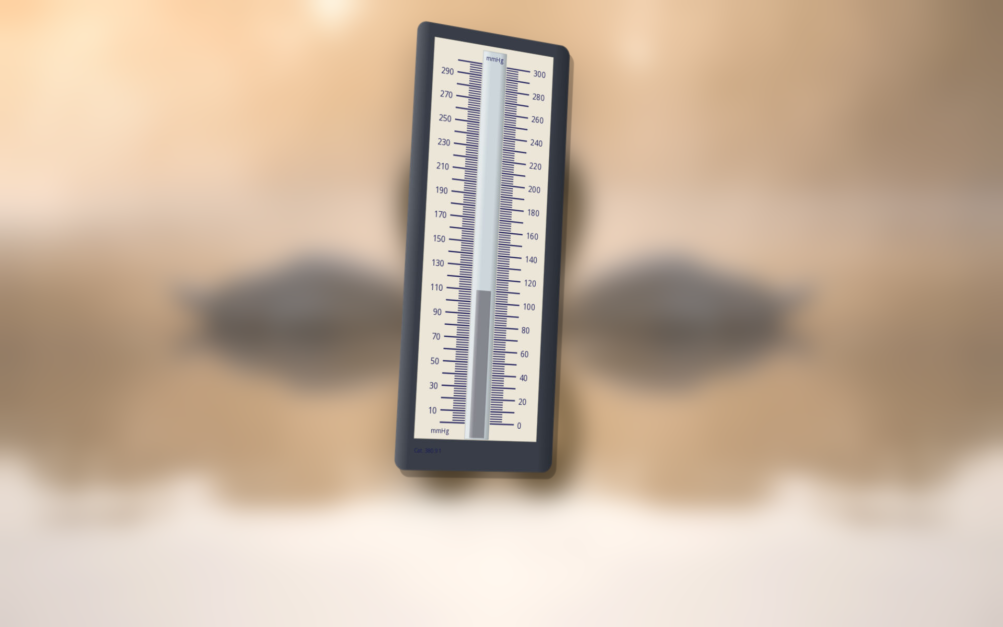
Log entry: 110 mmHg
